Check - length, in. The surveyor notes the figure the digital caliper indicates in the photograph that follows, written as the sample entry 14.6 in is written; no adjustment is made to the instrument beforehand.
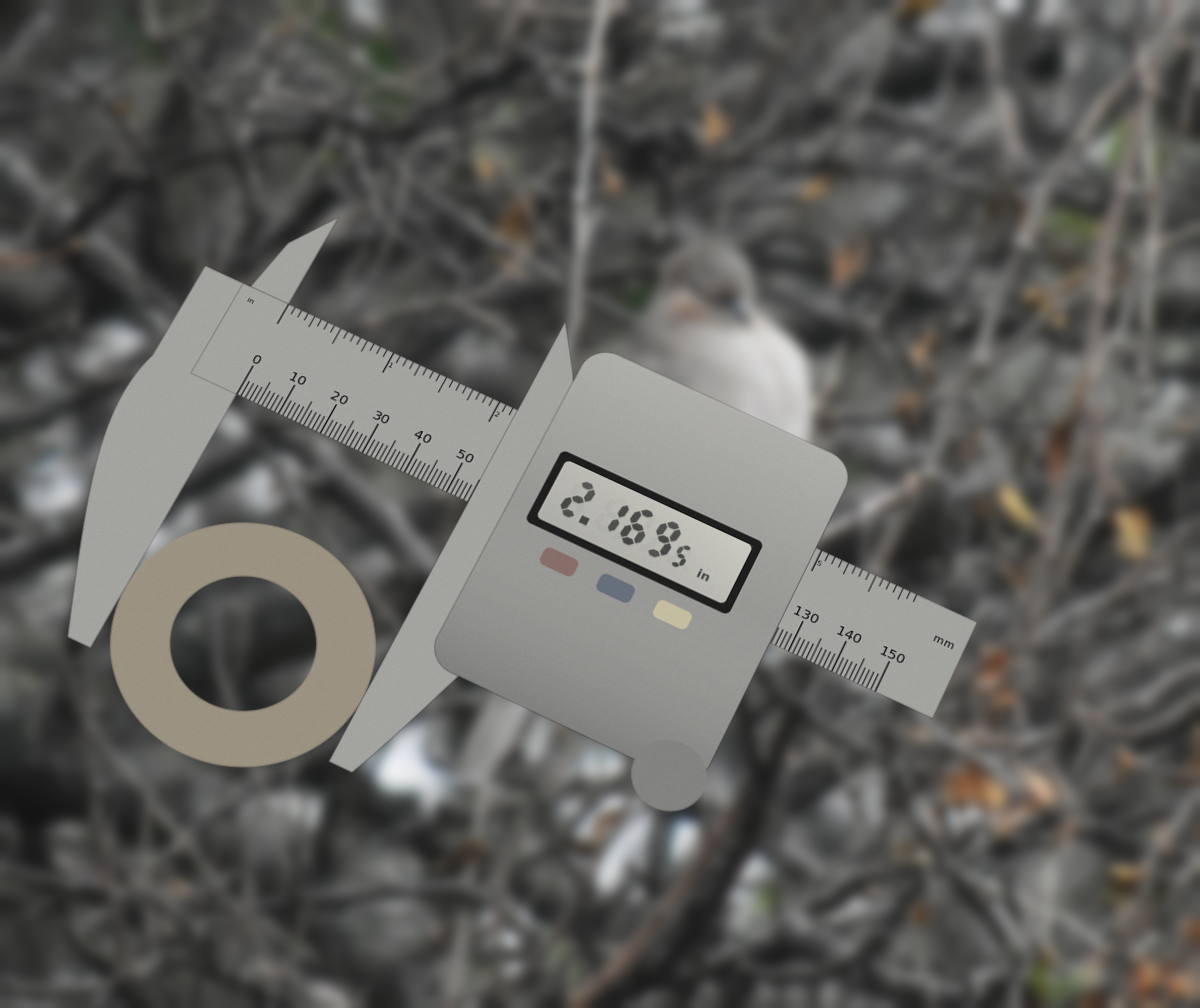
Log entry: 2.1695 in
